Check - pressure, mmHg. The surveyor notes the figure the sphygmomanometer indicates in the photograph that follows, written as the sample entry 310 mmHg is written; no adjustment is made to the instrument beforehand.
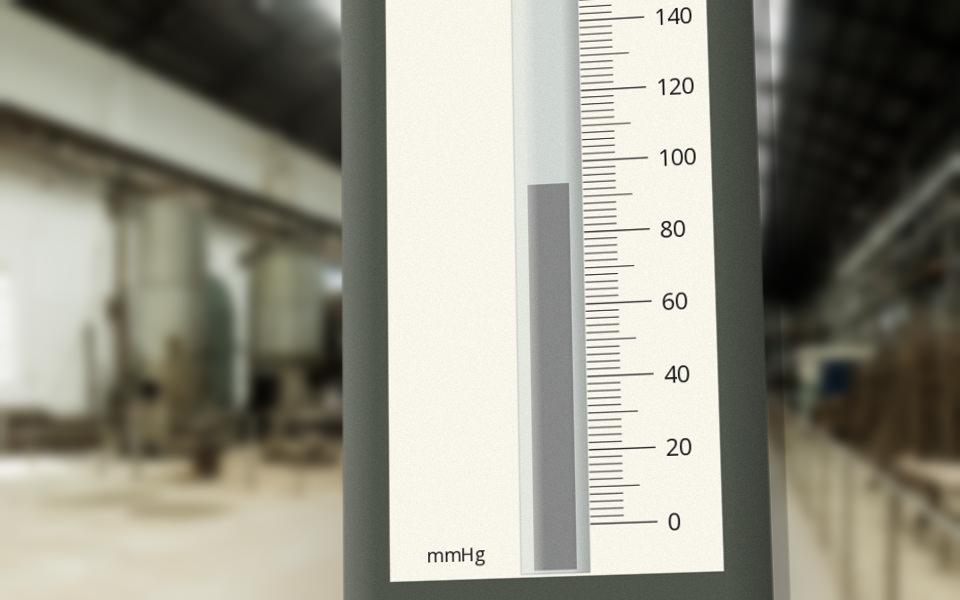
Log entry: 94 mmHg
